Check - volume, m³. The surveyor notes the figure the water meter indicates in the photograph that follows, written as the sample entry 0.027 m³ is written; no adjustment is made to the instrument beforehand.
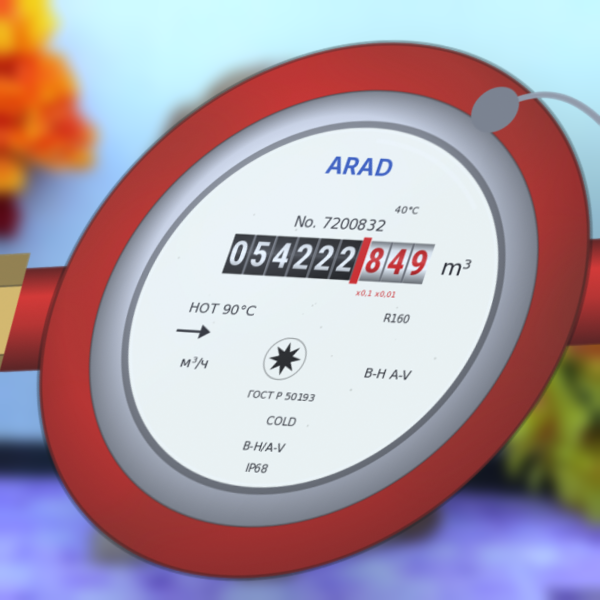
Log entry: 54222.849 m³
